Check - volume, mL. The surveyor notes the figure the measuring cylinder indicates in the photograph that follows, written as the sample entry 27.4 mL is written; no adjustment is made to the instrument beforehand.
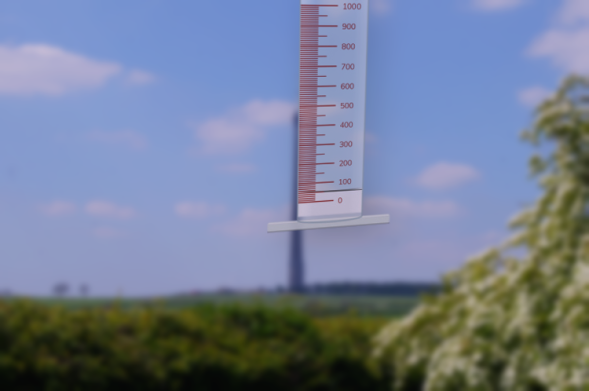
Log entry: 50 mL
